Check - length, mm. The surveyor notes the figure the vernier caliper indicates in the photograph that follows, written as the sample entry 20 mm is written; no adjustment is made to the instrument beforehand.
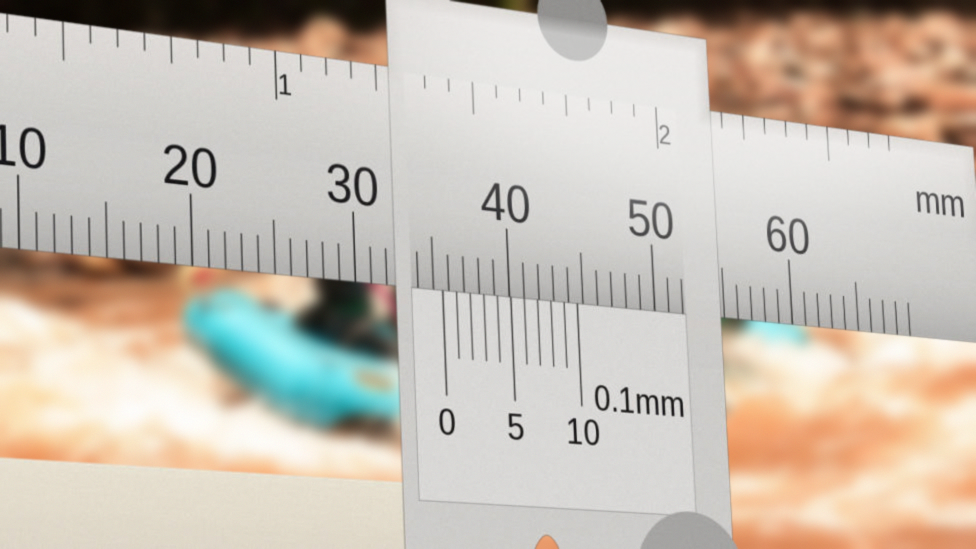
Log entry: 35.6 mm
